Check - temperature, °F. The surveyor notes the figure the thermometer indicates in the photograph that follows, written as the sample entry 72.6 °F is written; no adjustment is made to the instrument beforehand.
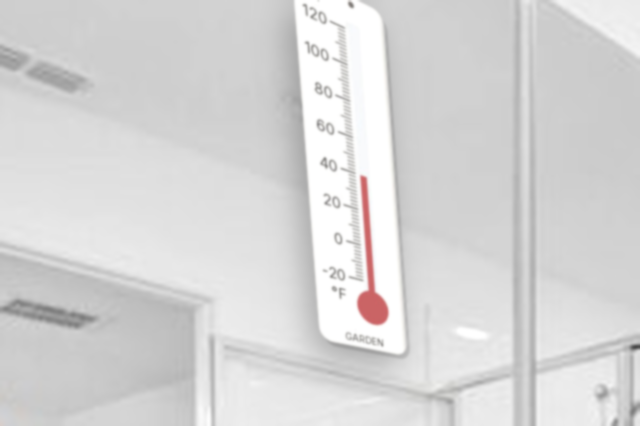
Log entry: 40 °F
